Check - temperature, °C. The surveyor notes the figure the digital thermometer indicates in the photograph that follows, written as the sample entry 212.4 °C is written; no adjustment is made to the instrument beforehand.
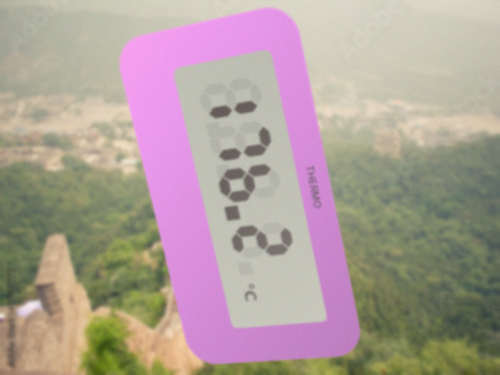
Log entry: 176.2 °C
